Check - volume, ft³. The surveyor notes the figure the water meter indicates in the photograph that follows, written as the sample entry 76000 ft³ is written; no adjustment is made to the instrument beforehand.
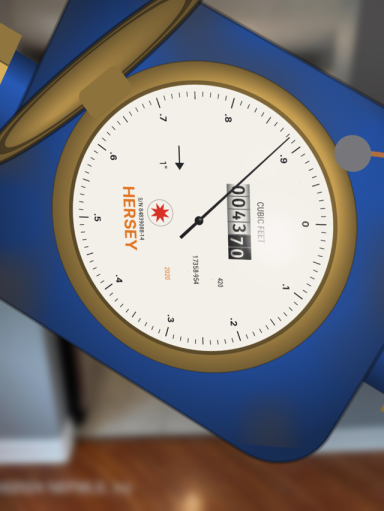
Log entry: 4369.88 ft³
